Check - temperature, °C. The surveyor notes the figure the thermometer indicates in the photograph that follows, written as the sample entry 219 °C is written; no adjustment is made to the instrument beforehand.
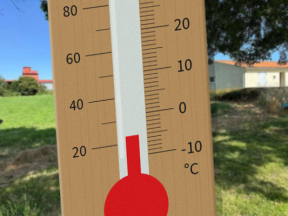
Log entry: -5 °C
